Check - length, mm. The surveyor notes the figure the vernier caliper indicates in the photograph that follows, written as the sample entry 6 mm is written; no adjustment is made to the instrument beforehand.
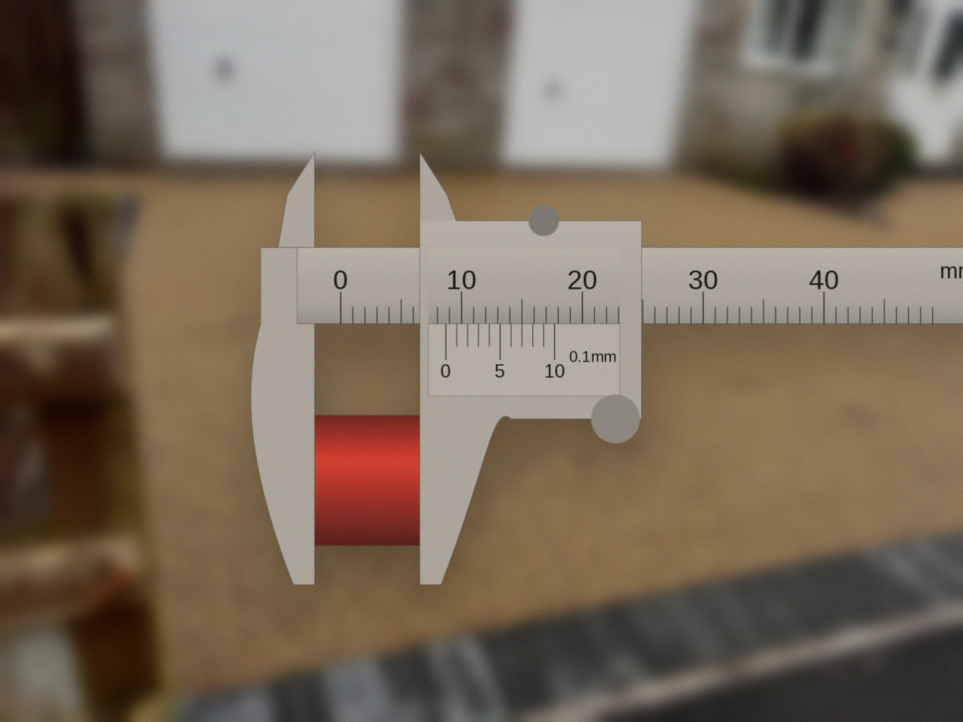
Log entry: 8.7 mm
